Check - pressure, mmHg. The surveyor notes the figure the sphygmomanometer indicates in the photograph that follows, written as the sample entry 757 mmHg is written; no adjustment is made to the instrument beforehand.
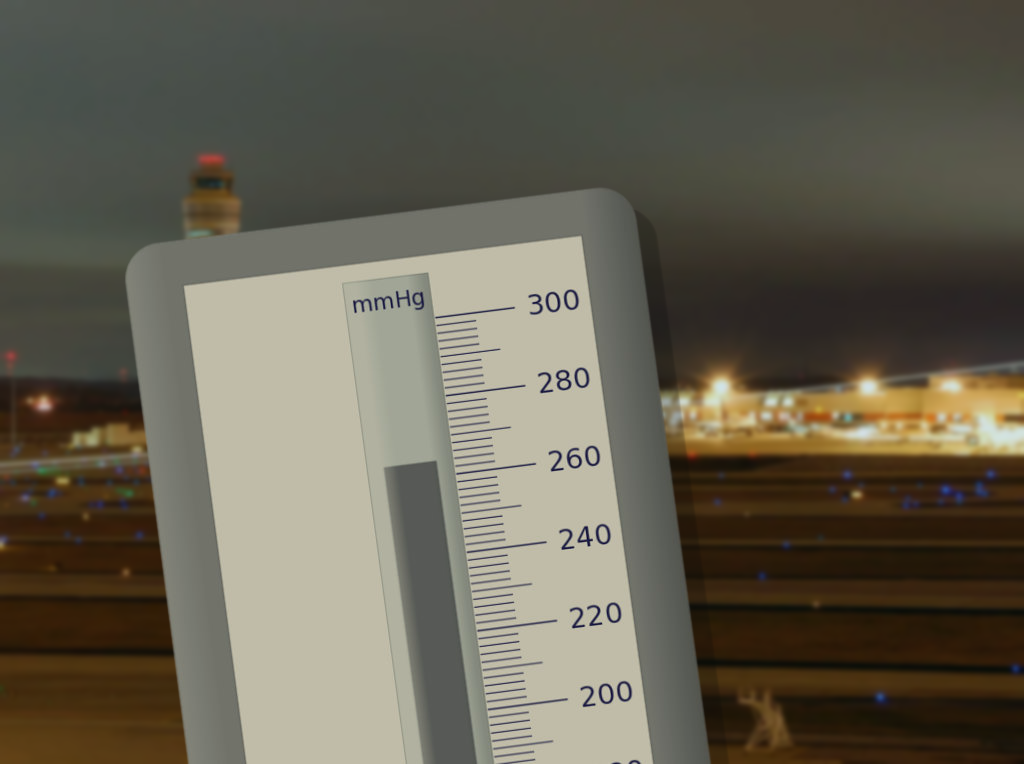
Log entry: 264 mmHg
